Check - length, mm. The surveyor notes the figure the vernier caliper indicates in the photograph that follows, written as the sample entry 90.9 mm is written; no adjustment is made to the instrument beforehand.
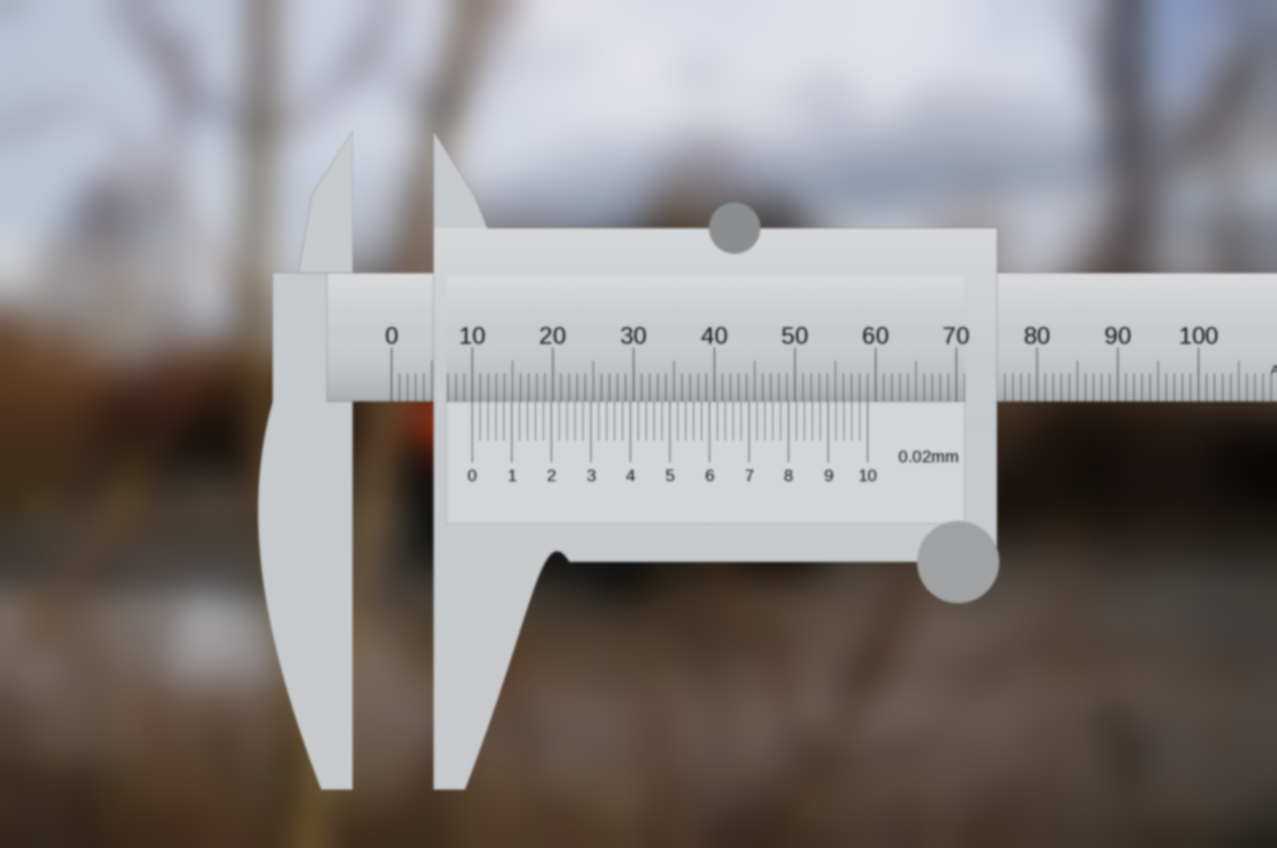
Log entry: 10.0 mm
